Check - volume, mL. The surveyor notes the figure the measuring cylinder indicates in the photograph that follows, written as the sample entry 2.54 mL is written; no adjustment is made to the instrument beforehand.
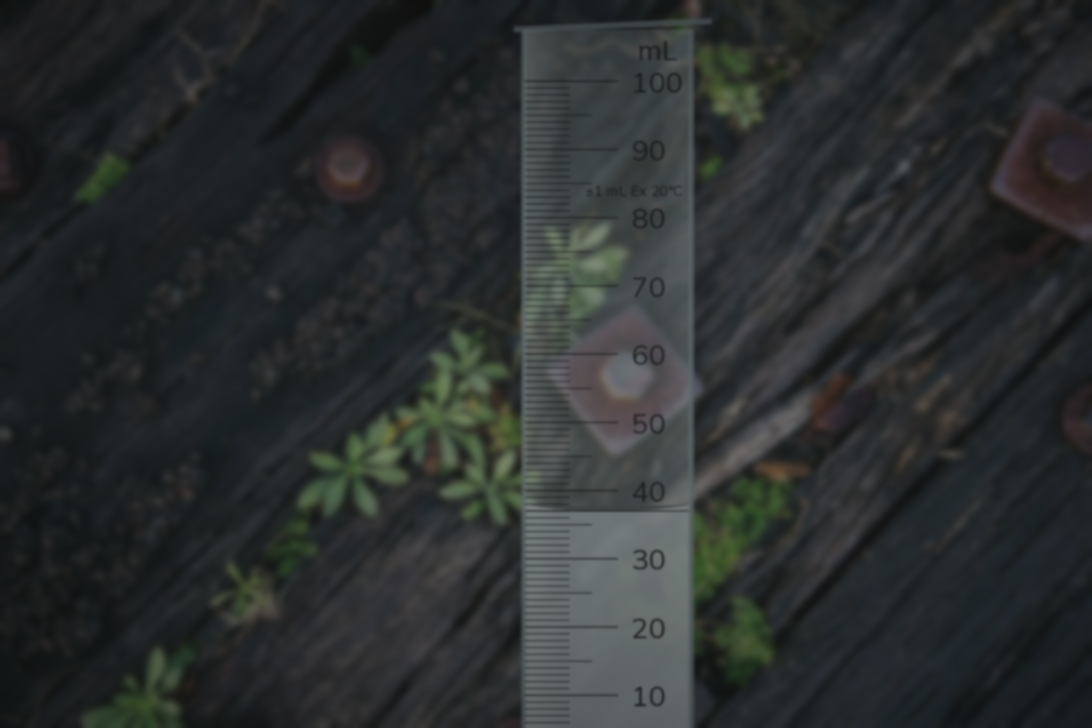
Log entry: 37 mL
